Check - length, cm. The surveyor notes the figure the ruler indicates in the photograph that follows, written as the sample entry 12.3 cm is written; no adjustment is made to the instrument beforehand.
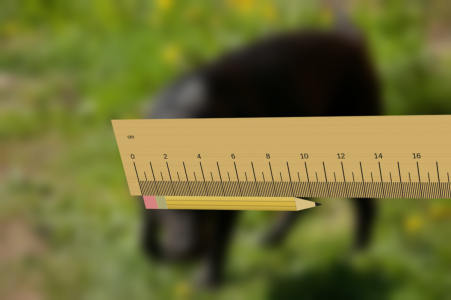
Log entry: 10.5 cm
